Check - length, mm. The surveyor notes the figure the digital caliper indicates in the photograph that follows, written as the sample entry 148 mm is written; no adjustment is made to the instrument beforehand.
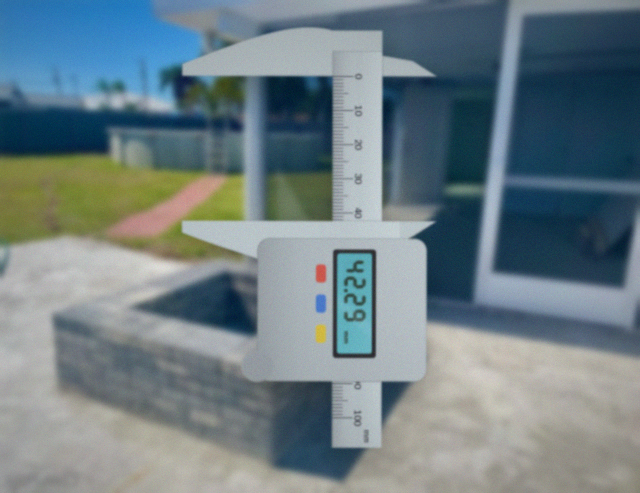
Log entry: 42.29 mm
